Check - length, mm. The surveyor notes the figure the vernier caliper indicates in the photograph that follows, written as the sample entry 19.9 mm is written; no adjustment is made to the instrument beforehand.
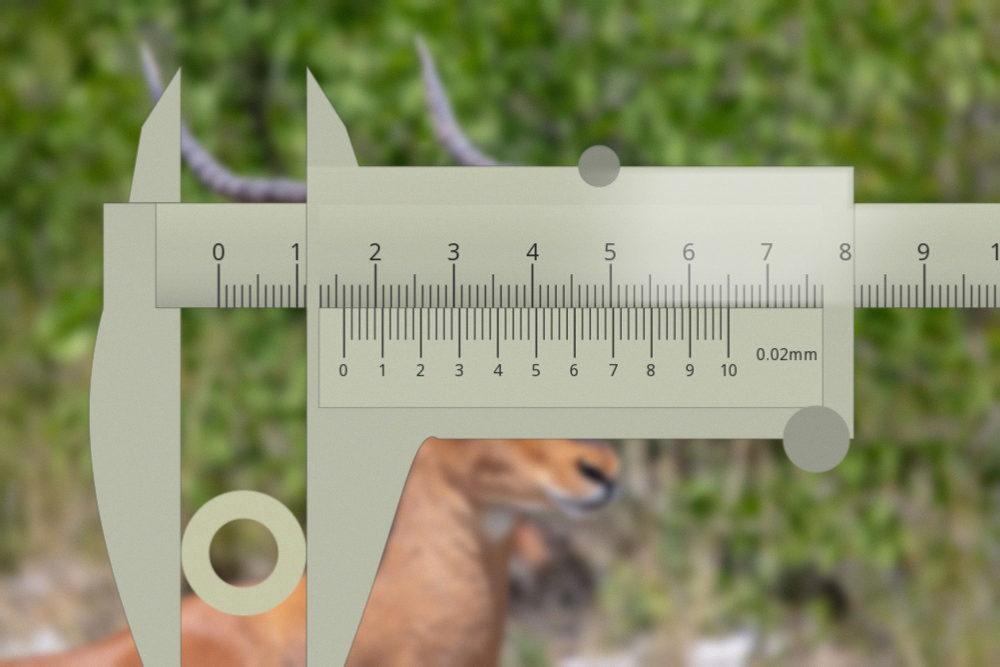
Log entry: 16.0 mm
